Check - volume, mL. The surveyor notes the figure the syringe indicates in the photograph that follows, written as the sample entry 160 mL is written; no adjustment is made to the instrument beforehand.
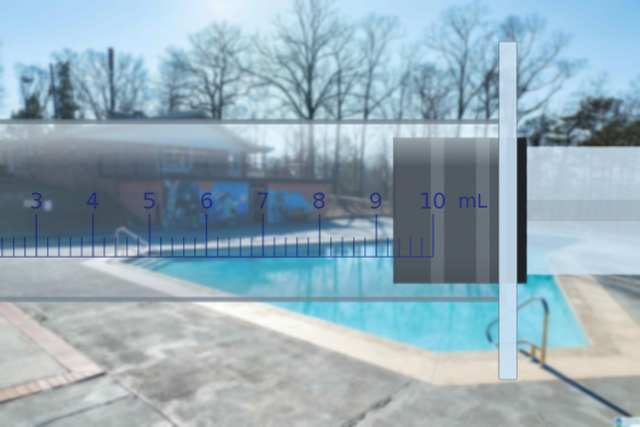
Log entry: 9.3 mL
